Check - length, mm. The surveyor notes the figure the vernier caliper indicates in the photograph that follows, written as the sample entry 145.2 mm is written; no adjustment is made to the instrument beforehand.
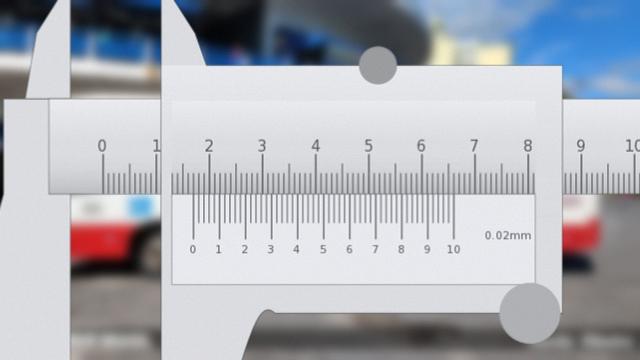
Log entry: 17.0 mm
